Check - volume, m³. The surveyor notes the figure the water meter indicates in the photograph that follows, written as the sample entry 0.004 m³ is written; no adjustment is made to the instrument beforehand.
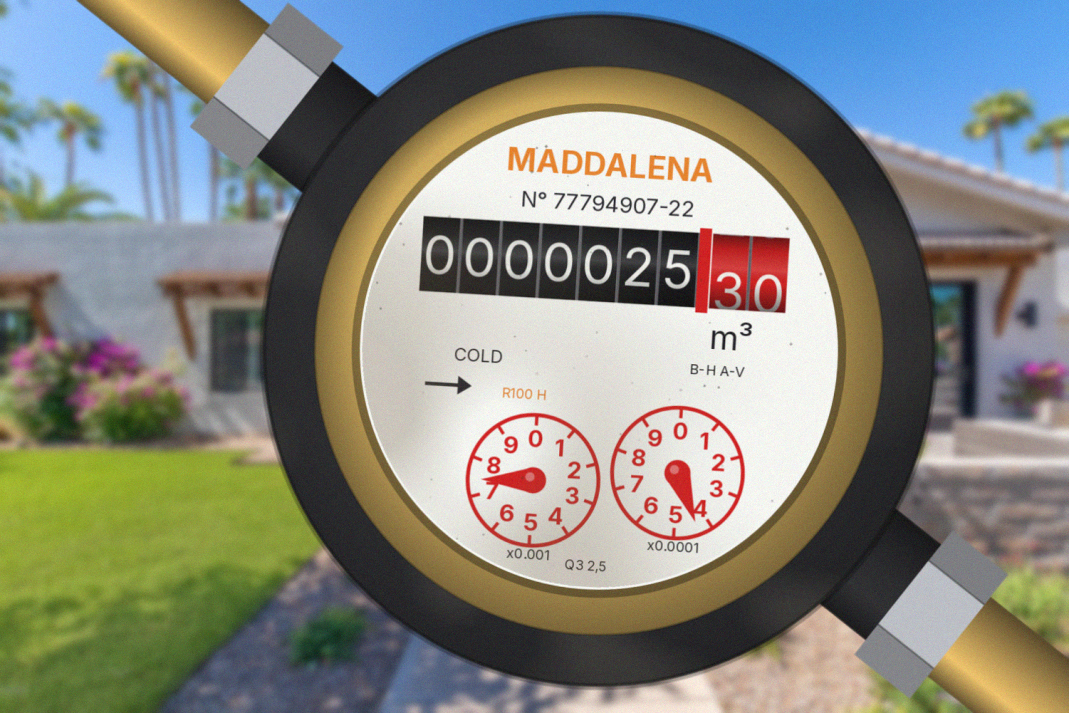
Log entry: 25.2974 m³
